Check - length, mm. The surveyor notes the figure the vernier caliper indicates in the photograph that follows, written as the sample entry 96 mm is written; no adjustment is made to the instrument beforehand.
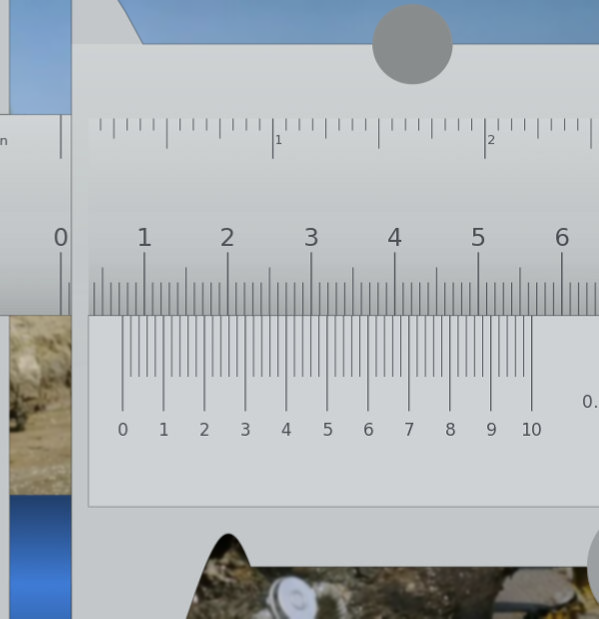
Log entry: 7.4 mm
